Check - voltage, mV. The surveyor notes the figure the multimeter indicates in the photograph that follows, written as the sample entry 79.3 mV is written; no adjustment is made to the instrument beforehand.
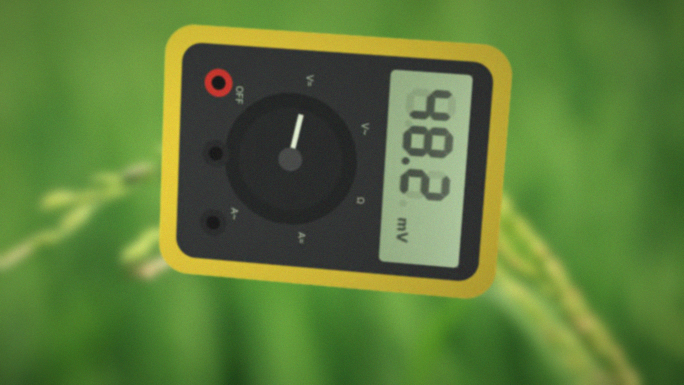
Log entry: 48.2 mV
